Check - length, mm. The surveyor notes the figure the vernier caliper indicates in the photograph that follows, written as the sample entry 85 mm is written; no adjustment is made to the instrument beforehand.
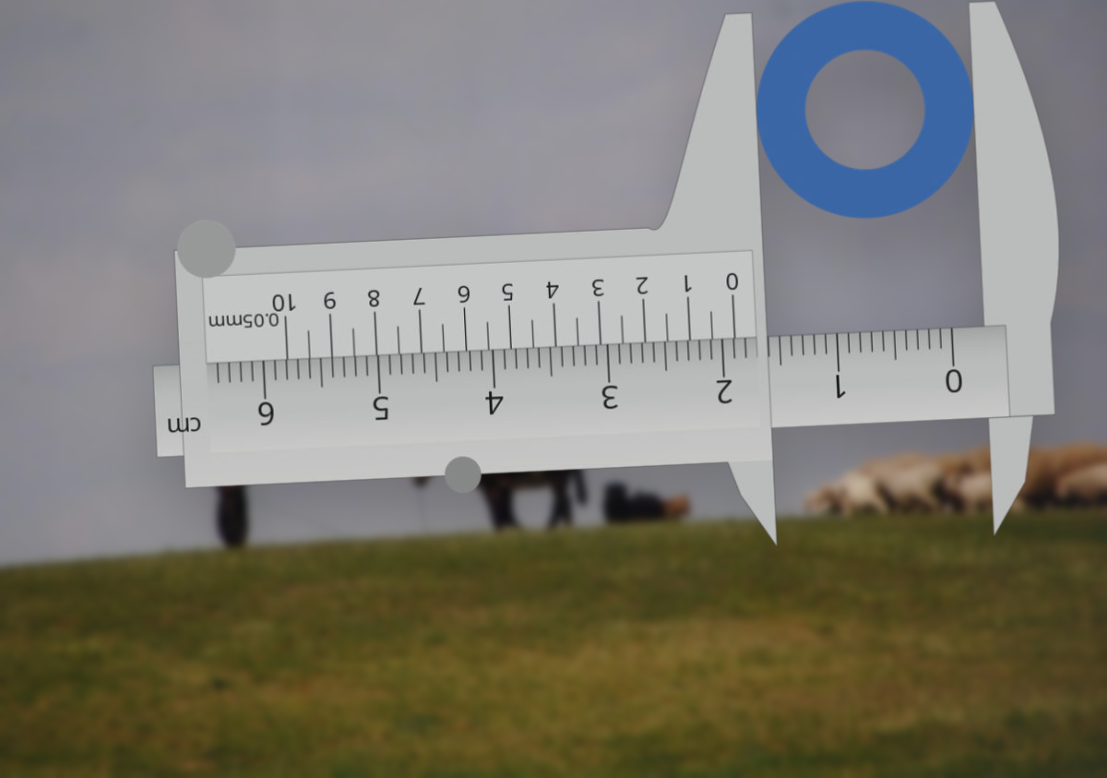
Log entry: 18.9 mm
